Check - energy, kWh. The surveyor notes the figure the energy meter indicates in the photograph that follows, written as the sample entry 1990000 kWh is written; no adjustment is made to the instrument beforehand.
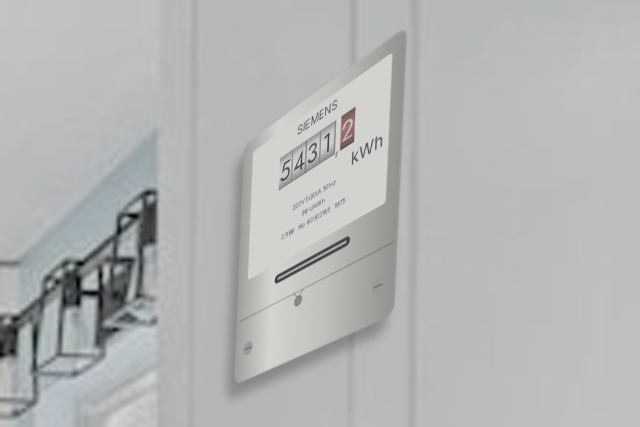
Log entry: 5431.2 kWh
